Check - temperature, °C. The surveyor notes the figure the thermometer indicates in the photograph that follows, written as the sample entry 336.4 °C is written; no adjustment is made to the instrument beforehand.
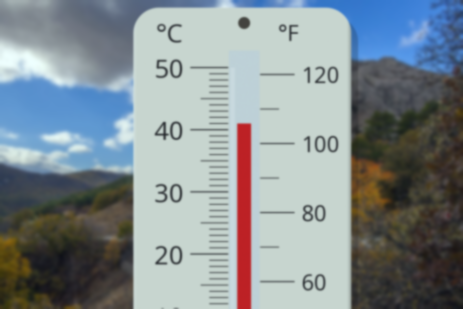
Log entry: 41 °C
